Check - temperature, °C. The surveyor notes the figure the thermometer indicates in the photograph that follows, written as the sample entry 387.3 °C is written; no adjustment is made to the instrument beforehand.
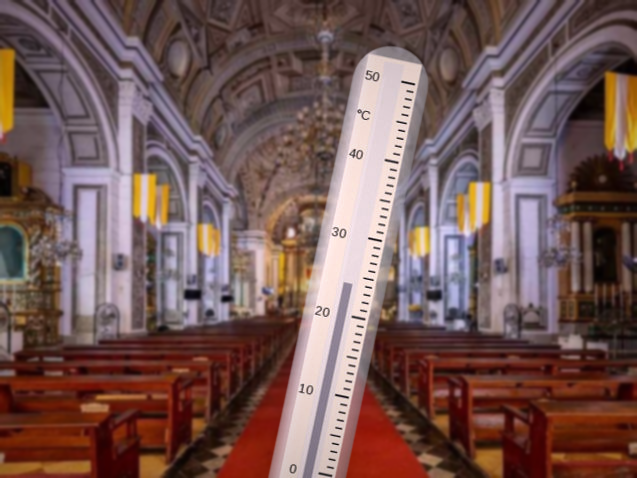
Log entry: 24 °C
